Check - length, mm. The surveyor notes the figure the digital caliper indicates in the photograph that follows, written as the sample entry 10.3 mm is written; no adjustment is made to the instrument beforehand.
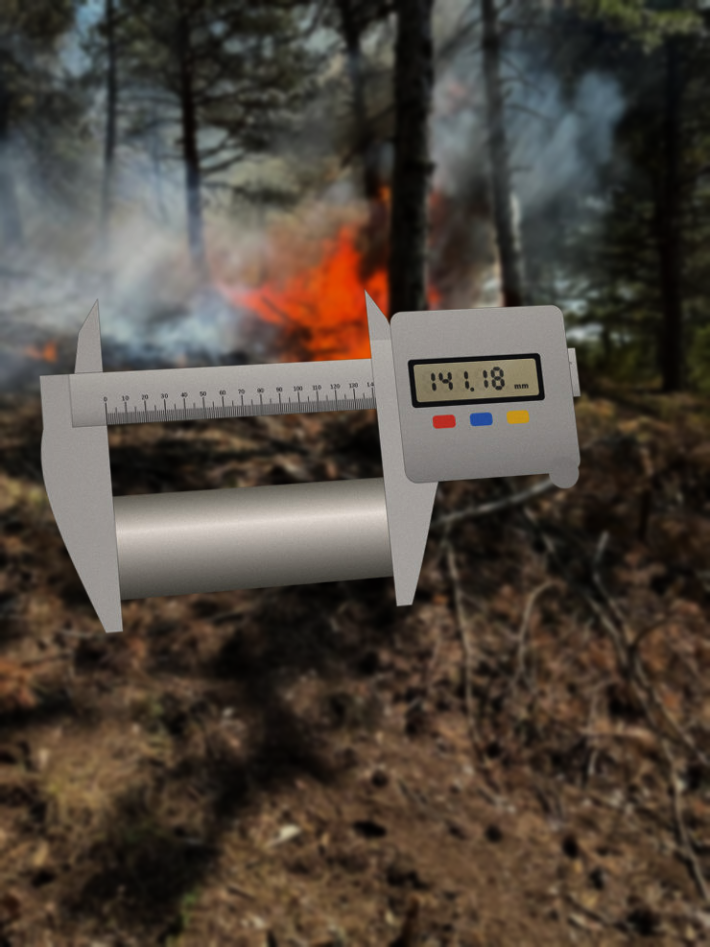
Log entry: 141.18 mm
